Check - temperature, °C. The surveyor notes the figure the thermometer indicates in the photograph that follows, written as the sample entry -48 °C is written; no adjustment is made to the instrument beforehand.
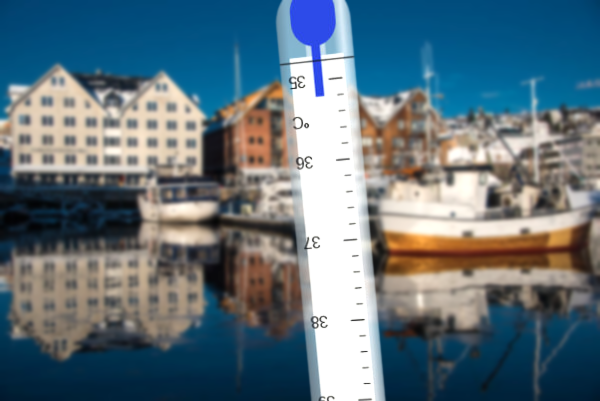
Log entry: 35.2 °C
